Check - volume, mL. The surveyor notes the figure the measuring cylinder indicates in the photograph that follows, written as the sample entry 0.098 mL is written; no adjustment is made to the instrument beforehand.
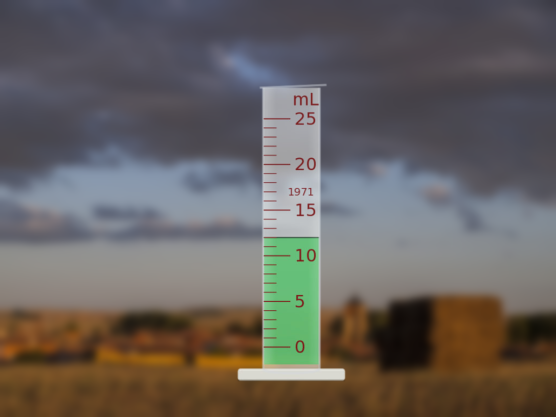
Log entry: 12 mL
